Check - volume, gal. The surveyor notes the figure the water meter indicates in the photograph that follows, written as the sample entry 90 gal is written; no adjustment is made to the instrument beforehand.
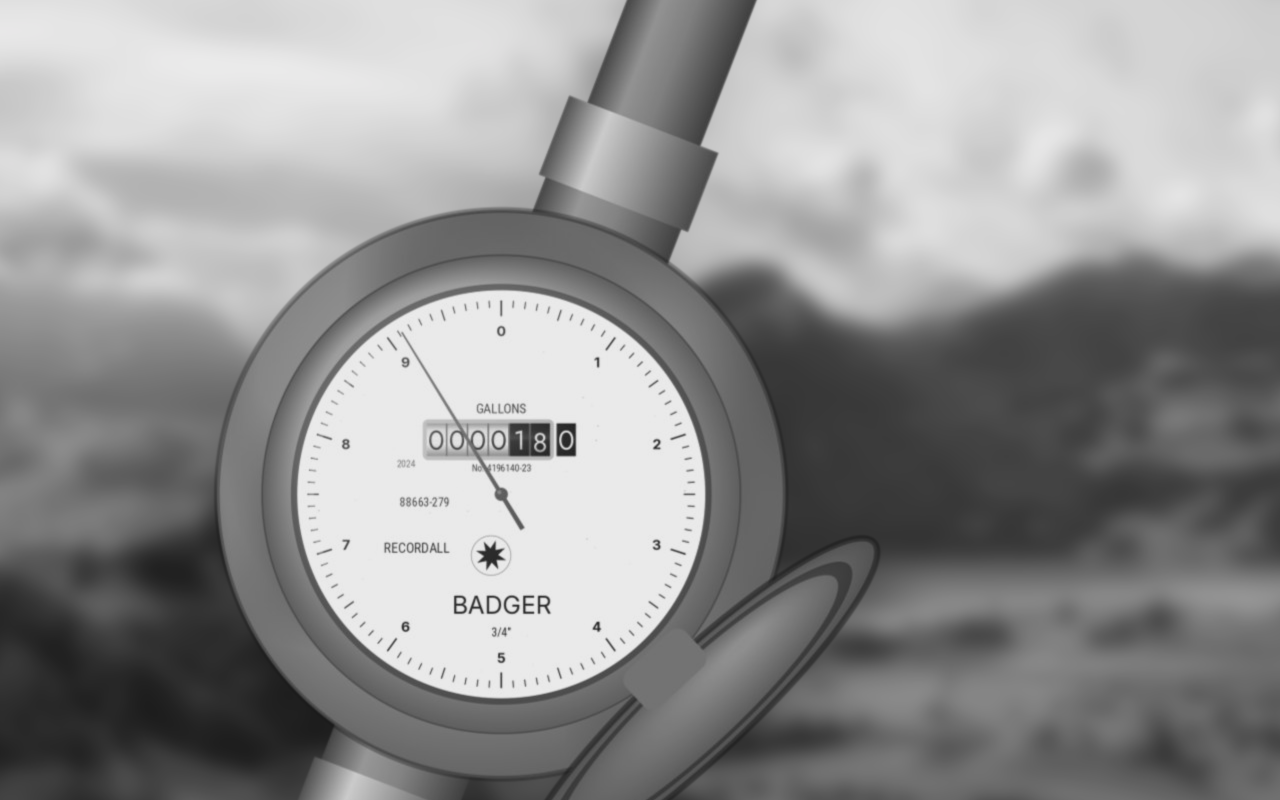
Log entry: 179.1 gal
